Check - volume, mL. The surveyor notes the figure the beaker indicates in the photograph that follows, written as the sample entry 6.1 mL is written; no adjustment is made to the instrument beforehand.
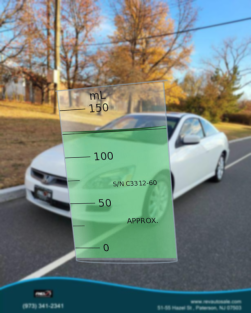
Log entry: 125 mL
